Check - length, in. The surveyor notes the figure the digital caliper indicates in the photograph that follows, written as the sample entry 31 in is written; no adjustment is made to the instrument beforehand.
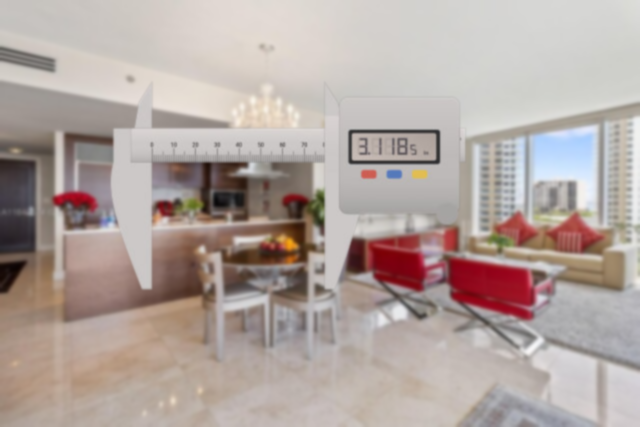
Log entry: 3.1185 in
